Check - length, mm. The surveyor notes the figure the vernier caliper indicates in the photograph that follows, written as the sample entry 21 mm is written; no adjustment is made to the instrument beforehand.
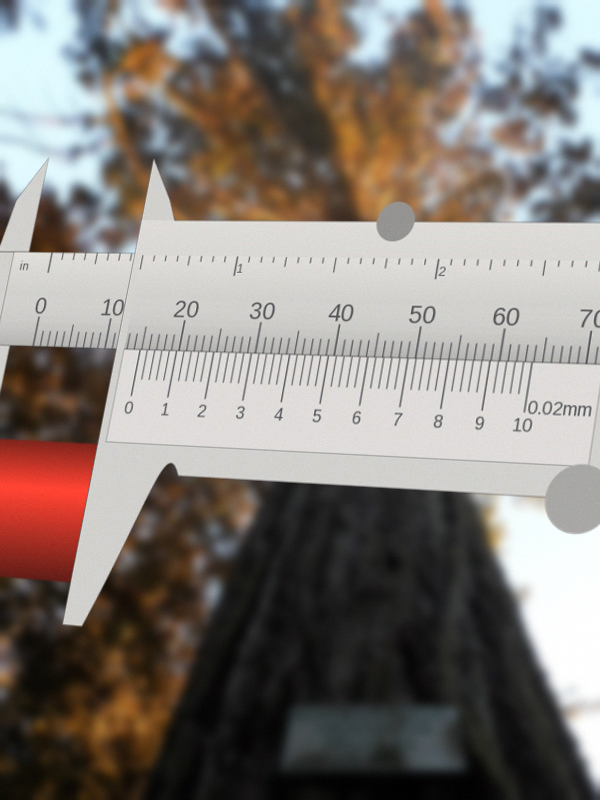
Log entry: 14.8 mm
